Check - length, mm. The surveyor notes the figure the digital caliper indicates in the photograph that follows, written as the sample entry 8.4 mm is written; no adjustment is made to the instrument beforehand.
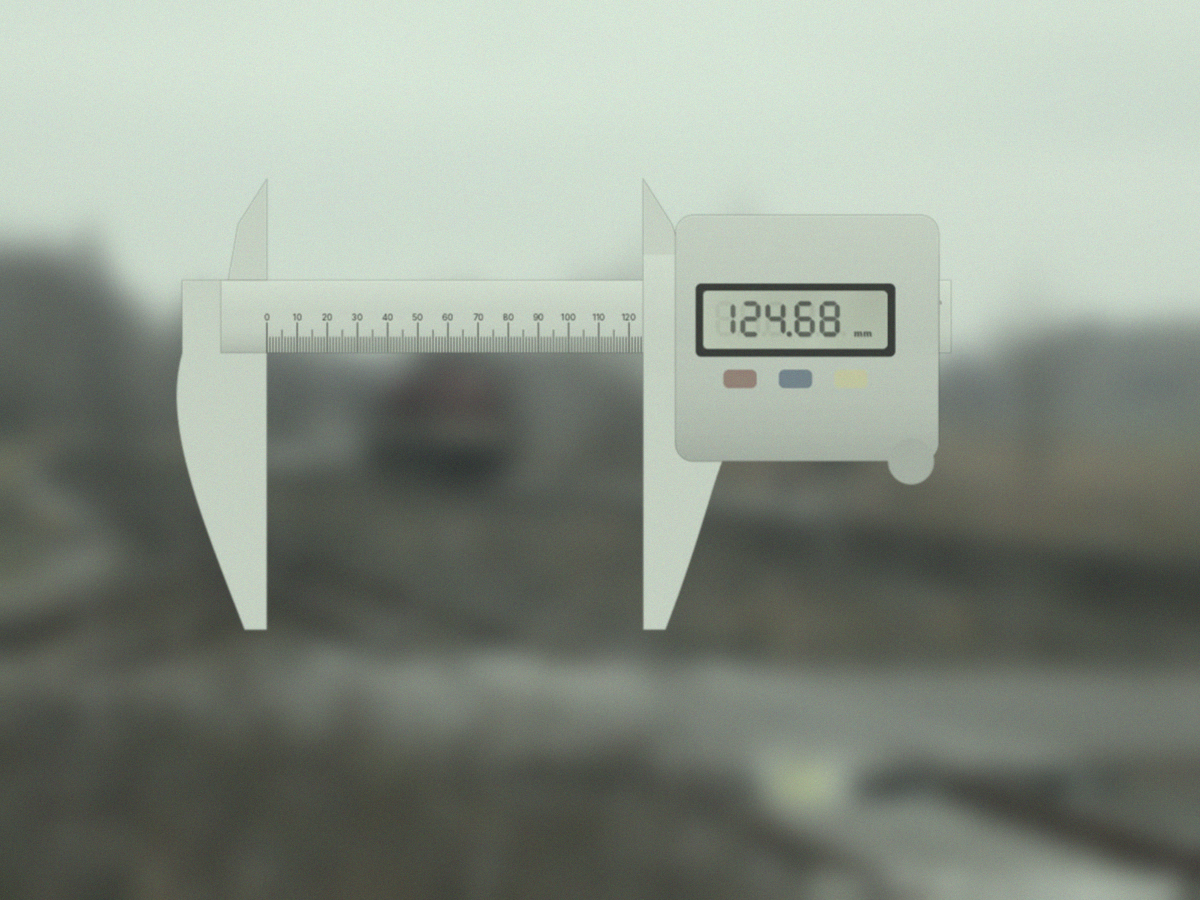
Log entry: 124.68 mm
